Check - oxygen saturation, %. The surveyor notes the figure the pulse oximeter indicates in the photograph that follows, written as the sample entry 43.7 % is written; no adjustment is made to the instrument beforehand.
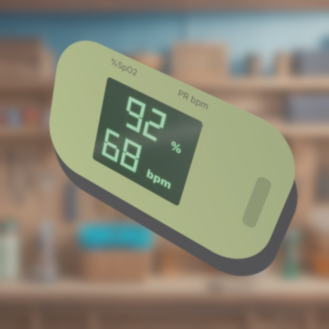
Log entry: 92 %
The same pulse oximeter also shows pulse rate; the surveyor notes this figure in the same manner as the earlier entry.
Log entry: 68 bpm
